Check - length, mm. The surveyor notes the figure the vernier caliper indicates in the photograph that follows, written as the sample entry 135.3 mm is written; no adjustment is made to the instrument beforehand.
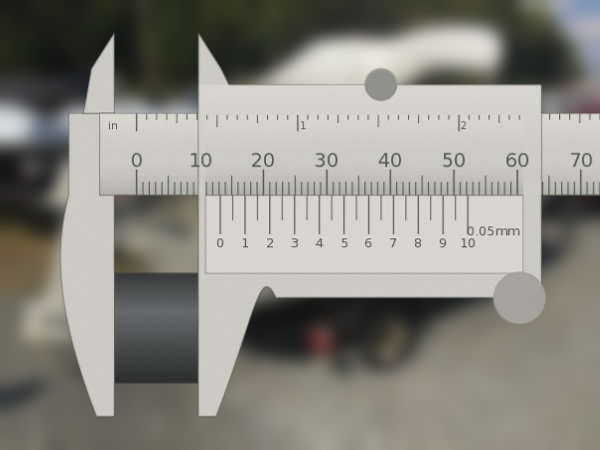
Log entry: 13.2 mm
